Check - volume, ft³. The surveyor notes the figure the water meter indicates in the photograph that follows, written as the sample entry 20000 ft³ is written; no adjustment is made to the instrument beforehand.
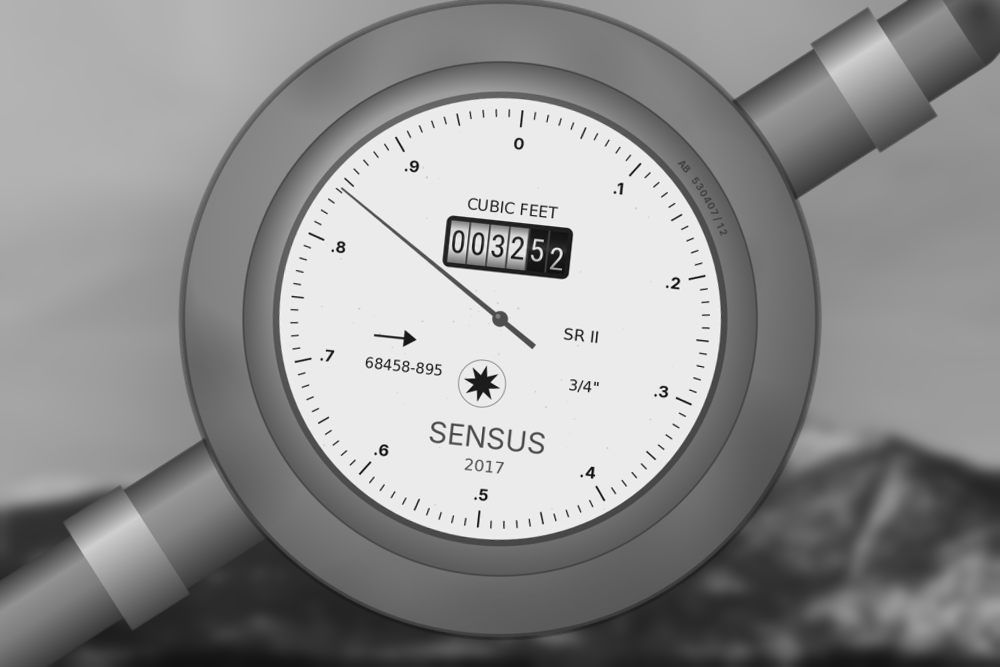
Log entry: 3251.84 ft³
